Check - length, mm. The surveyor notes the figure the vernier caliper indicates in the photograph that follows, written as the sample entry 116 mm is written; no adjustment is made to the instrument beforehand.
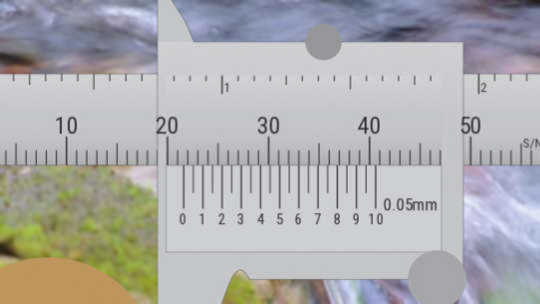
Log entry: 21.6 mm
